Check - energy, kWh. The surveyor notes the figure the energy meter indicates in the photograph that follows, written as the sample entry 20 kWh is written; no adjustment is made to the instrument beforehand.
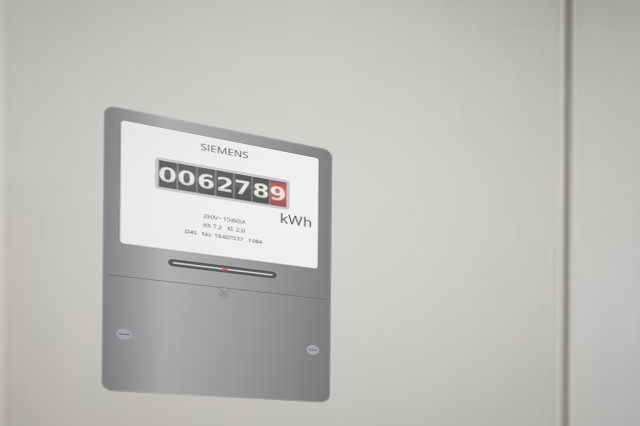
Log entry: 6278.9 kWh
